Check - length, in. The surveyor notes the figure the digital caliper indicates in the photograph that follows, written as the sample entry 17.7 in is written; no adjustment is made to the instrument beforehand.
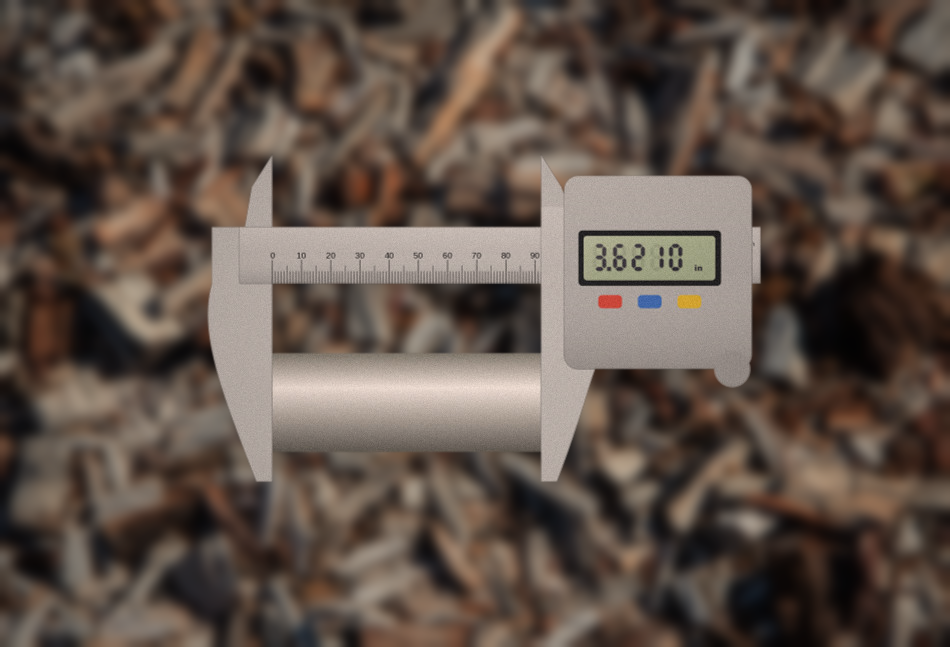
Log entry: 3.6210 in
